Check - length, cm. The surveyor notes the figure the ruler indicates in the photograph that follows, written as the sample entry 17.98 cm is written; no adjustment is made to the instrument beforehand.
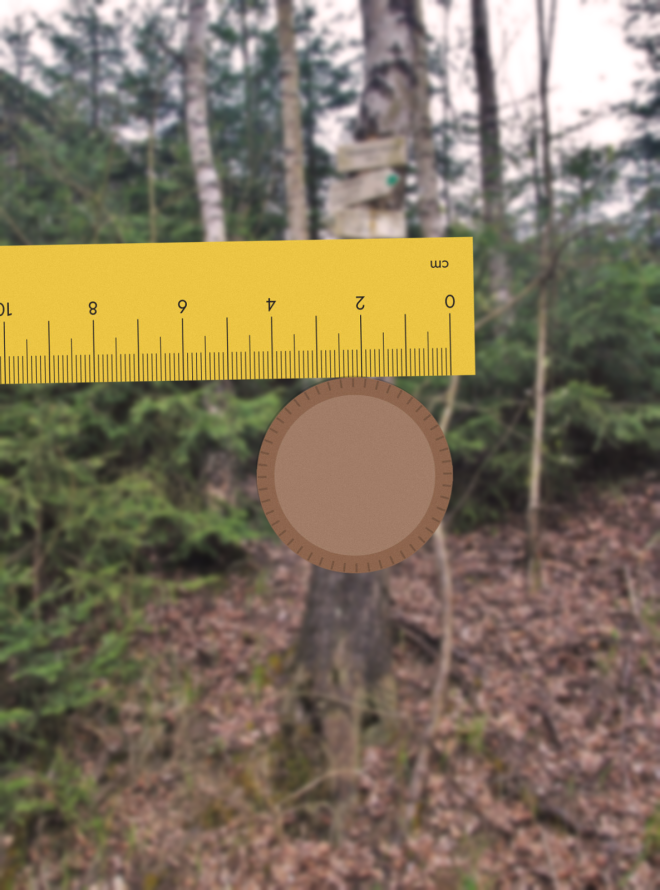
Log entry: 4.4 cm
